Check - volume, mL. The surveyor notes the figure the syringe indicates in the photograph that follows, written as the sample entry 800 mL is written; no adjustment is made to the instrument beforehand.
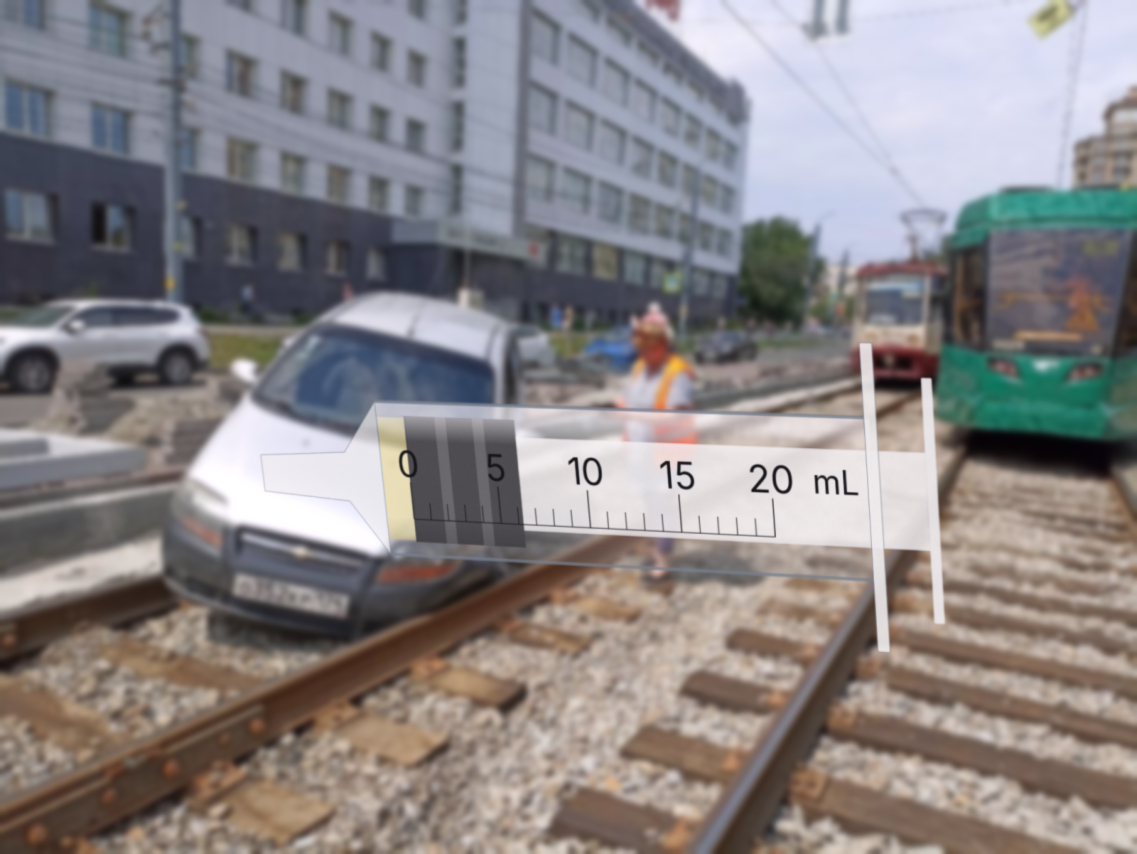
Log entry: 0 mL
